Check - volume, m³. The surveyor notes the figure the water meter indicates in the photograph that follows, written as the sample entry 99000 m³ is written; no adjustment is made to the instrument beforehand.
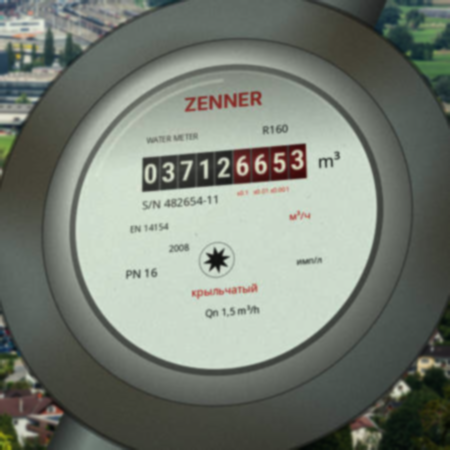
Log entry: 3712.6653 m³
